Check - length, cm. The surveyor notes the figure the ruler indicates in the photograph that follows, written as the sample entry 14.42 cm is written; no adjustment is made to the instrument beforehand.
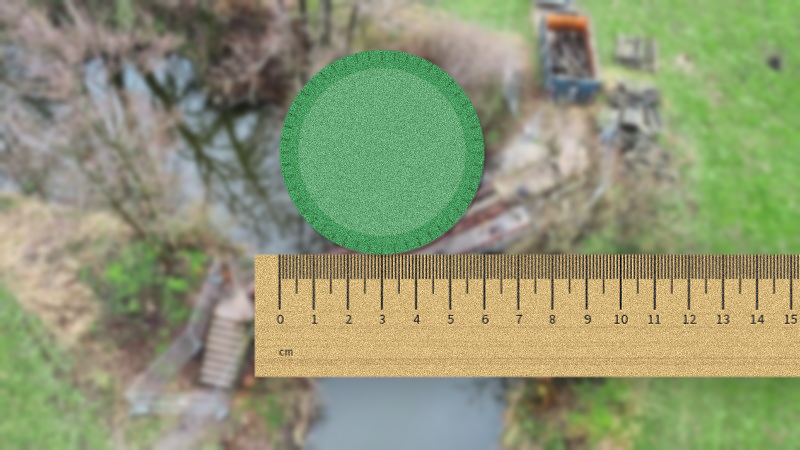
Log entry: 6 cm
